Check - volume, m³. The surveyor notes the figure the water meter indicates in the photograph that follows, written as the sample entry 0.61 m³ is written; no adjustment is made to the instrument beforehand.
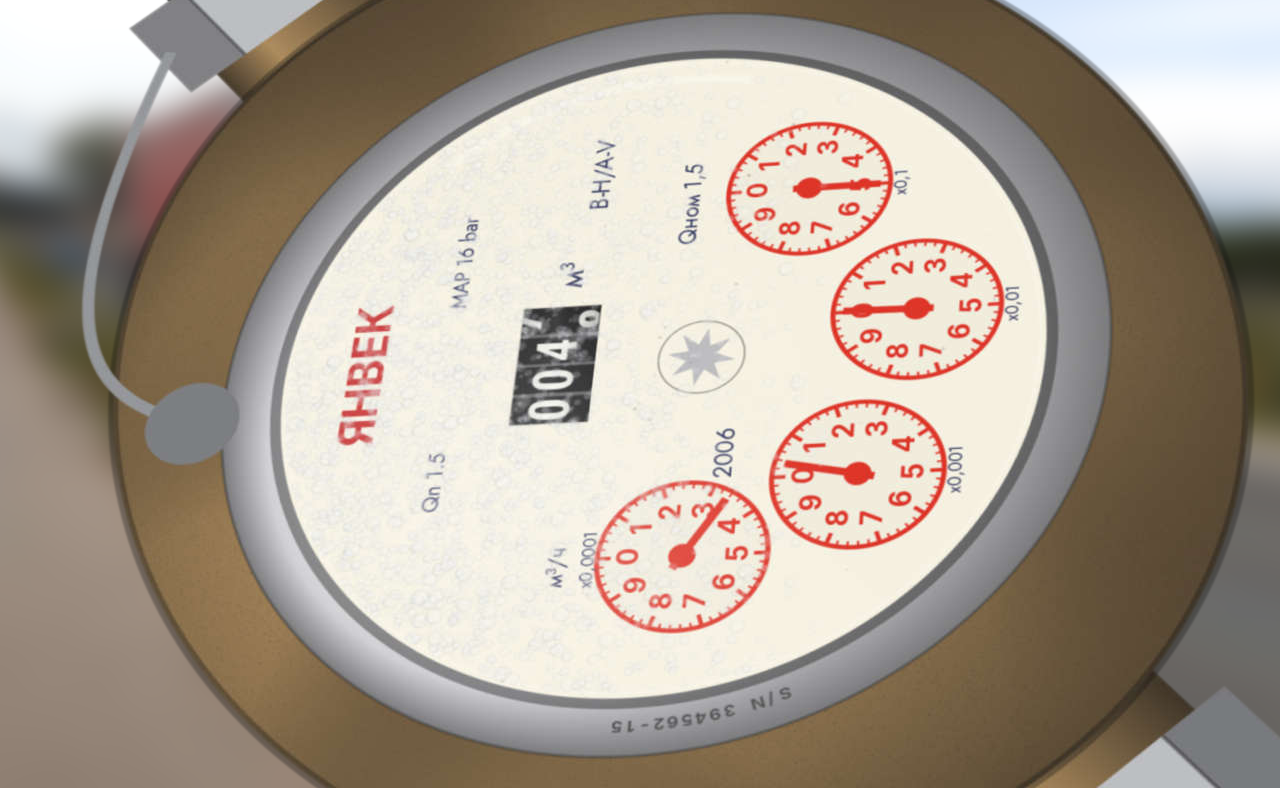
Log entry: 47.5003 m³
